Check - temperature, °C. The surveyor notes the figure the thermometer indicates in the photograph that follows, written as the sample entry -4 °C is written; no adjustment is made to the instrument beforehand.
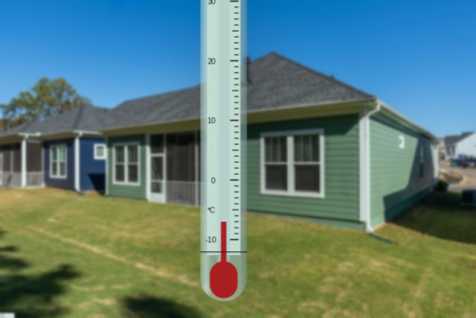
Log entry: -7 °C
